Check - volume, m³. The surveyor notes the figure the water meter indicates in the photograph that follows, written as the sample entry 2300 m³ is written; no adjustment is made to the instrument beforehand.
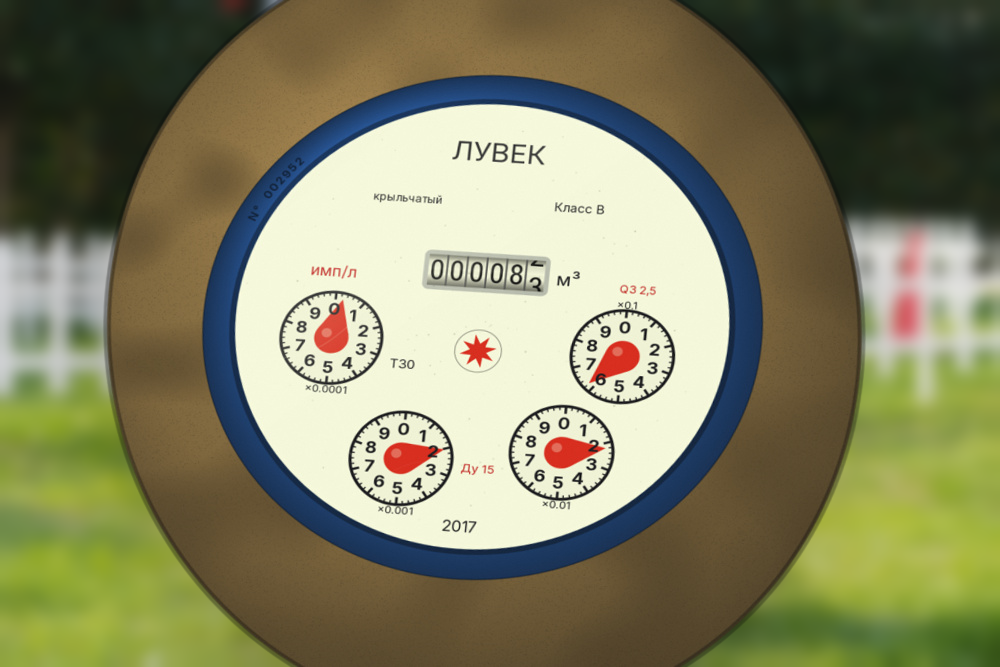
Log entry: 82.6220 m³
